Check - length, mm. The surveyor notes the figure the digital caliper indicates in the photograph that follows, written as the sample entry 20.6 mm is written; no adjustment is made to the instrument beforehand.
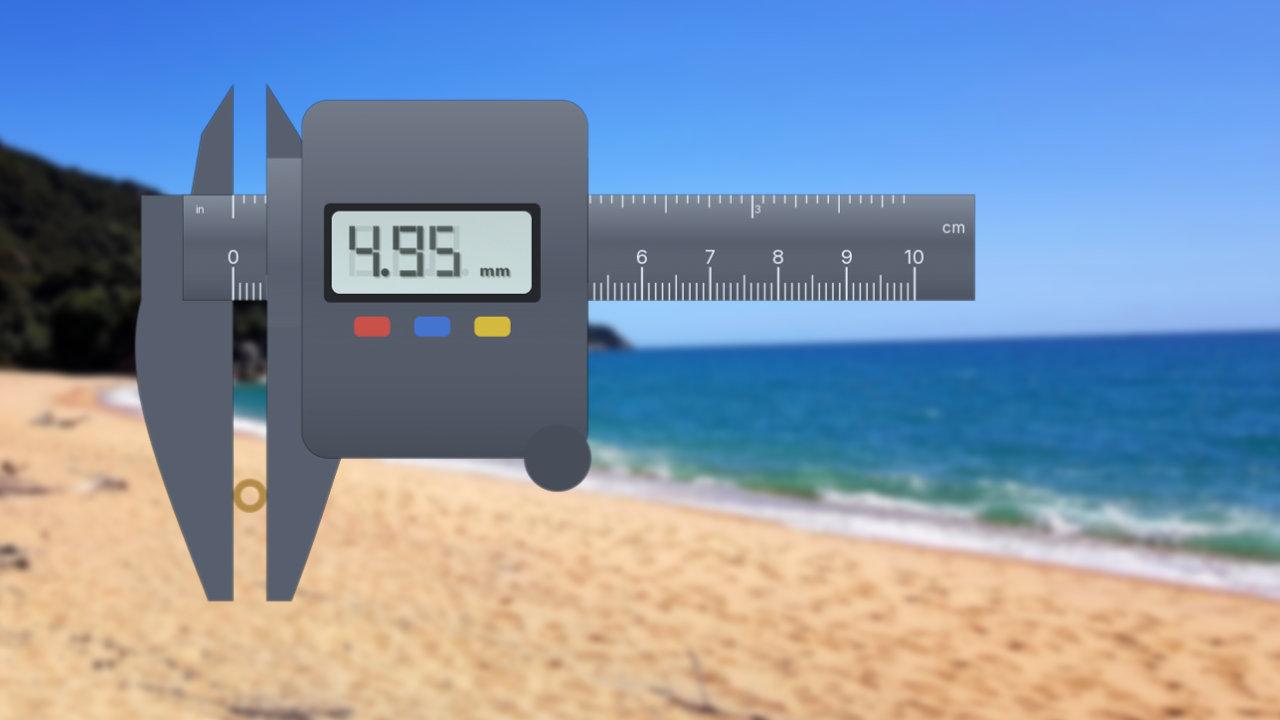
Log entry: 4.95 mm
